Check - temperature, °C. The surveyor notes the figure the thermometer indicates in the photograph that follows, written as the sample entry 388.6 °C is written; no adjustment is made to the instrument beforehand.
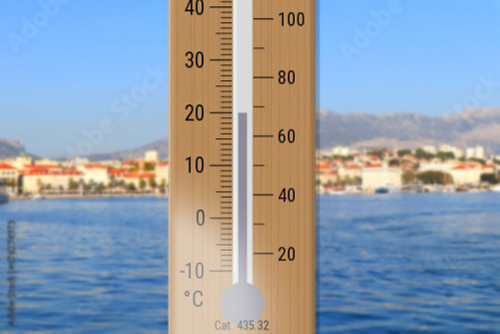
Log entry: 20 °C
